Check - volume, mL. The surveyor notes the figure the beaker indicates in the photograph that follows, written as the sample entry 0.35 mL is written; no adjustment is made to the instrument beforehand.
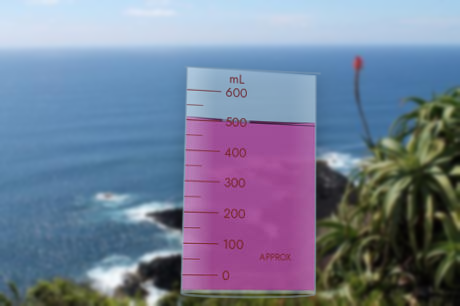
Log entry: 500 mL
